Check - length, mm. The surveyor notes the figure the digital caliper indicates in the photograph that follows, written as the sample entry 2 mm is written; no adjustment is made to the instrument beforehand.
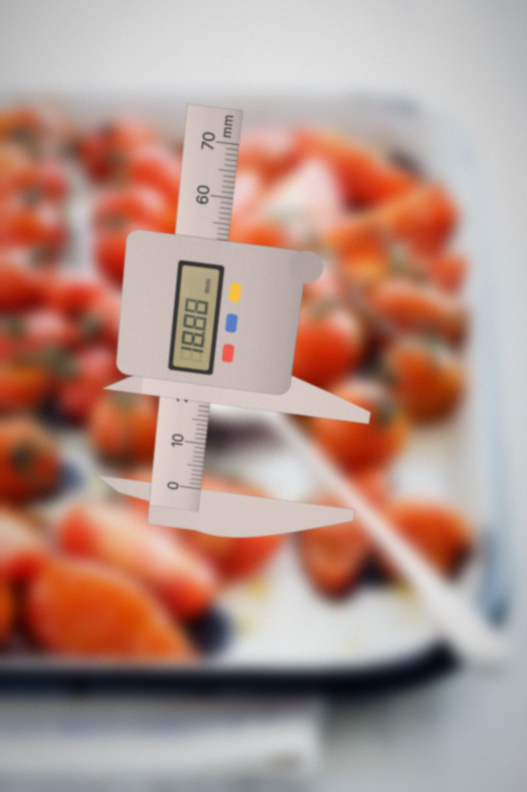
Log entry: 18.88 mm
